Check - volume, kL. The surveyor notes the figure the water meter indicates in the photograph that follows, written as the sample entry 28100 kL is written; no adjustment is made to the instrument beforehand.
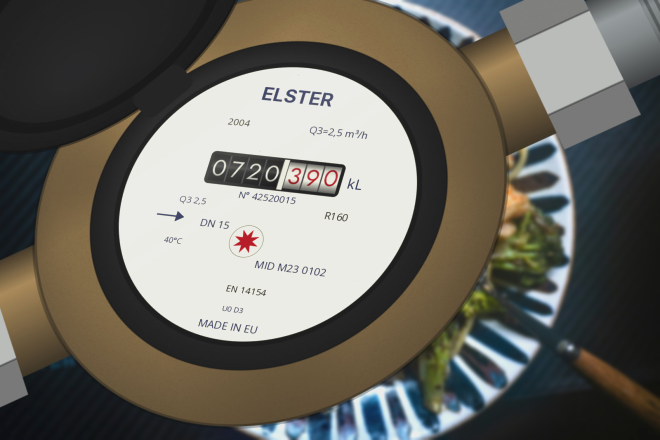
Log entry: 720.390 kL
